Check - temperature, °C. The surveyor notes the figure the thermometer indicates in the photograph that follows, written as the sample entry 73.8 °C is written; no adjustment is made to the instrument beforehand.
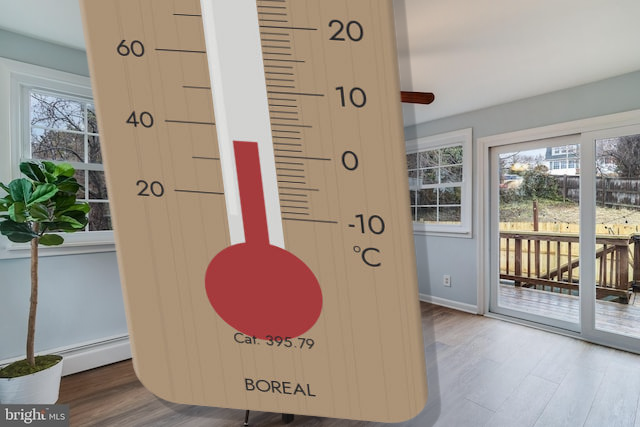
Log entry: 2 °C
